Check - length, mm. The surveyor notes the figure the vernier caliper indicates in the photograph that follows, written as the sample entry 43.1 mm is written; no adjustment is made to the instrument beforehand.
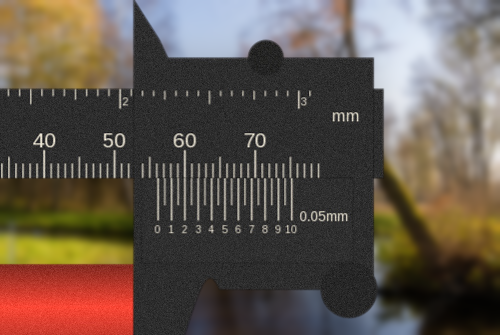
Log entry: 56.2 mm
